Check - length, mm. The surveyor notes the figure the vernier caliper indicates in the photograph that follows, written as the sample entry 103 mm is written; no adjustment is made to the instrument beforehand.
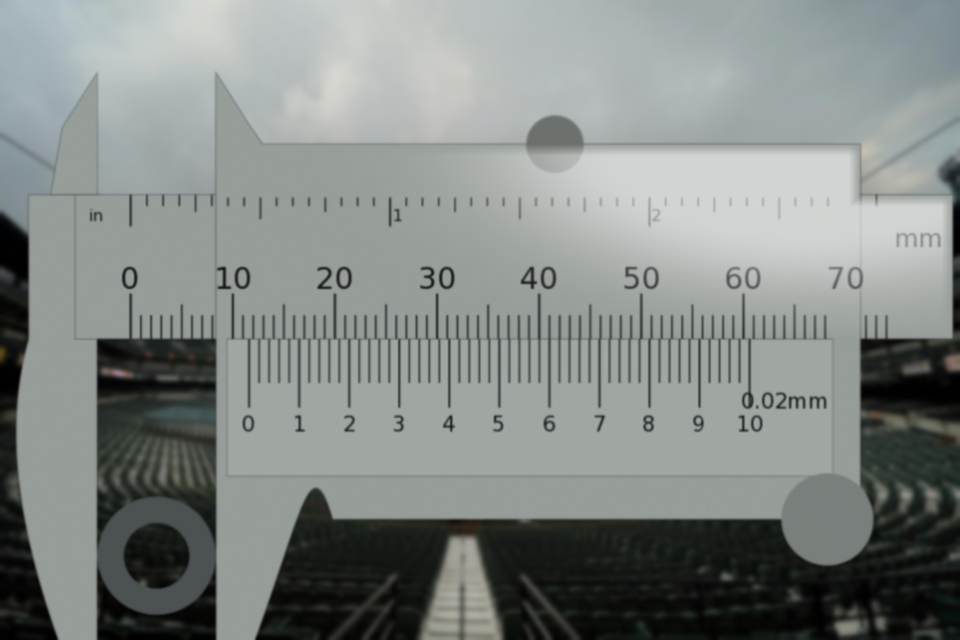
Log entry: 11.6 mm
